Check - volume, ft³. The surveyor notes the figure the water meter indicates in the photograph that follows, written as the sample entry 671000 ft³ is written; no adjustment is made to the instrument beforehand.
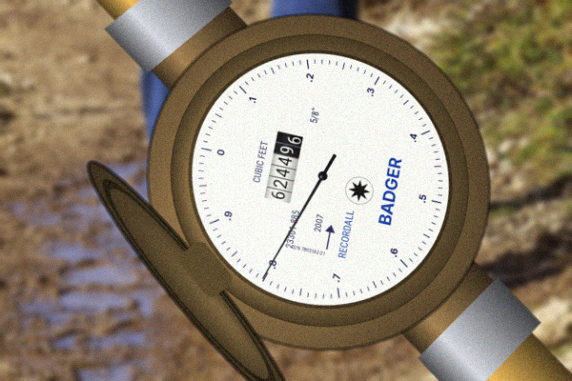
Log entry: 624495.80 ft³
